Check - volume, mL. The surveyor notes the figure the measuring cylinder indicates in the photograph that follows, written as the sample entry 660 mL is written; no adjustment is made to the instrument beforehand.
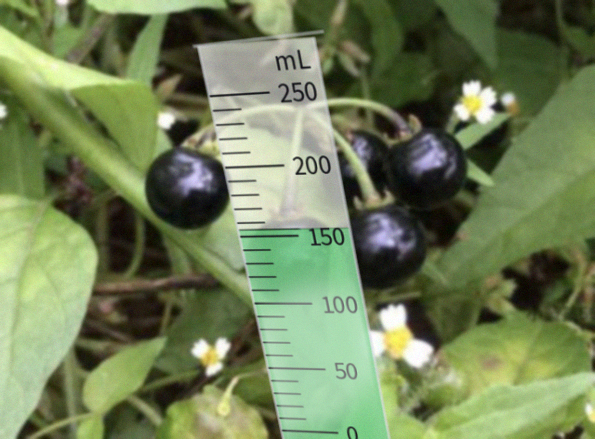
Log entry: 155 mL
